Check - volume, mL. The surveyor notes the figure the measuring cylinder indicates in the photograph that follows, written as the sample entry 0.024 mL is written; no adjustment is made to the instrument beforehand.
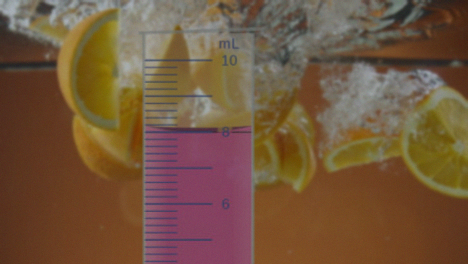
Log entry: 8 mL
